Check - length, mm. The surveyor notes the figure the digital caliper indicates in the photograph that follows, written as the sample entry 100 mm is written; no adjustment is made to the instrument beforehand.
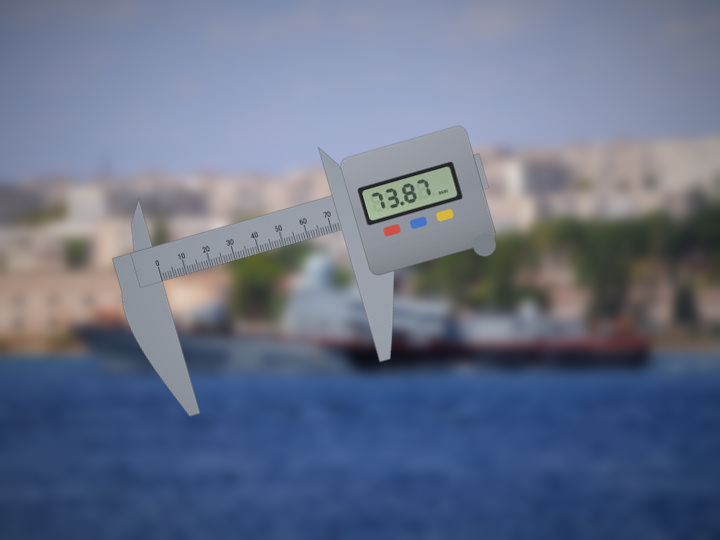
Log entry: 73.87 mm
